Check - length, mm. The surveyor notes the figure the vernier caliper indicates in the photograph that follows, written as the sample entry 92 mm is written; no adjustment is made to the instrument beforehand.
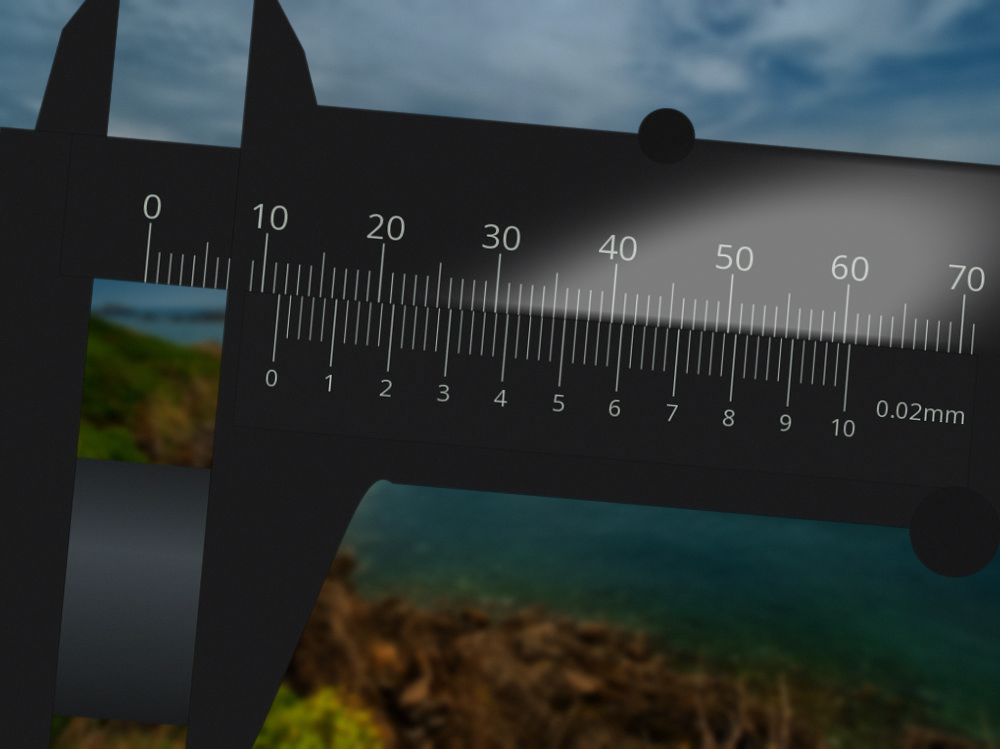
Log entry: 11.5 mm
